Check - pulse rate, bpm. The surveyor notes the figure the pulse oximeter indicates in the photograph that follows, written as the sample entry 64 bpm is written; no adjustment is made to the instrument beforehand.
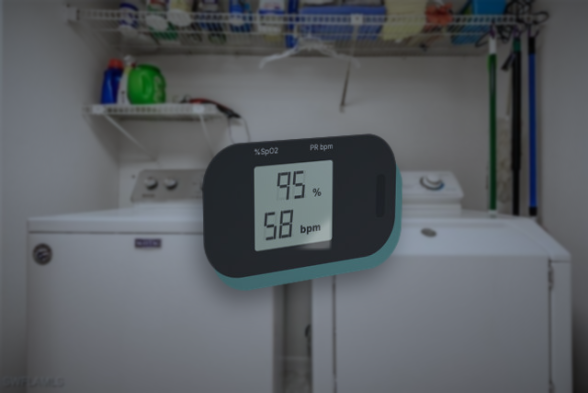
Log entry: 58 bpm
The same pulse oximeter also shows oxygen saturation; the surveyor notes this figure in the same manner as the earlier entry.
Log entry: 95 %
